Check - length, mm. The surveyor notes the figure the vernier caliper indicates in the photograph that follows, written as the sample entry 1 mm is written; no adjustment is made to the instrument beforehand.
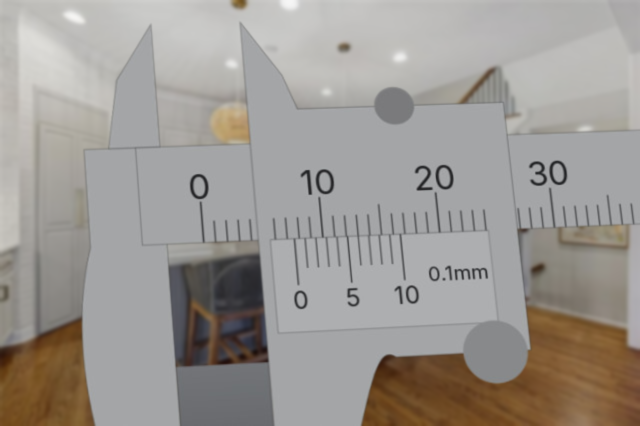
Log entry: 7.6 mm
